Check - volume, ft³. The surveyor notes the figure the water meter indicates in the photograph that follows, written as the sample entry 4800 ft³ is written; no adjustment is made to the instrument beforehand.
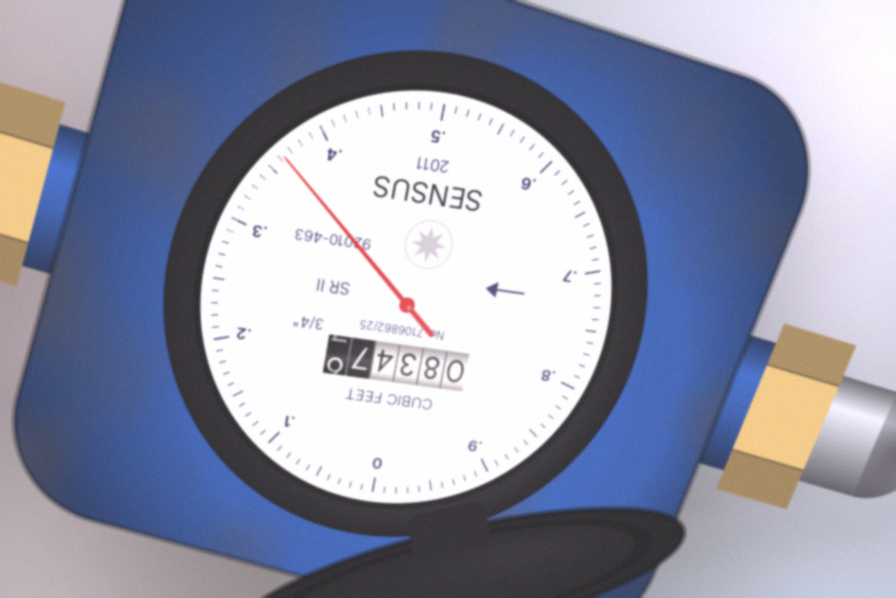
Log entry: 83476.36 ft³
